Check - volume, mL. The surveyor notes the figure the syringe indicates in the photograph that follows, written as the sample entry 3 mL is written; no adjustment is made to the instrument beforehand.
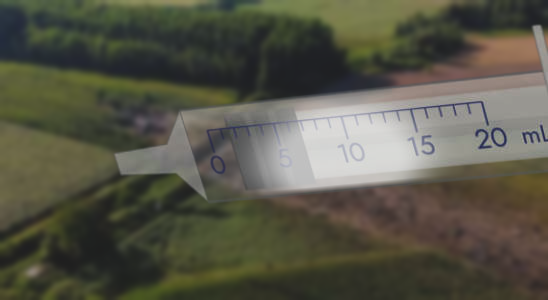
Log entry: 1.5 mL
